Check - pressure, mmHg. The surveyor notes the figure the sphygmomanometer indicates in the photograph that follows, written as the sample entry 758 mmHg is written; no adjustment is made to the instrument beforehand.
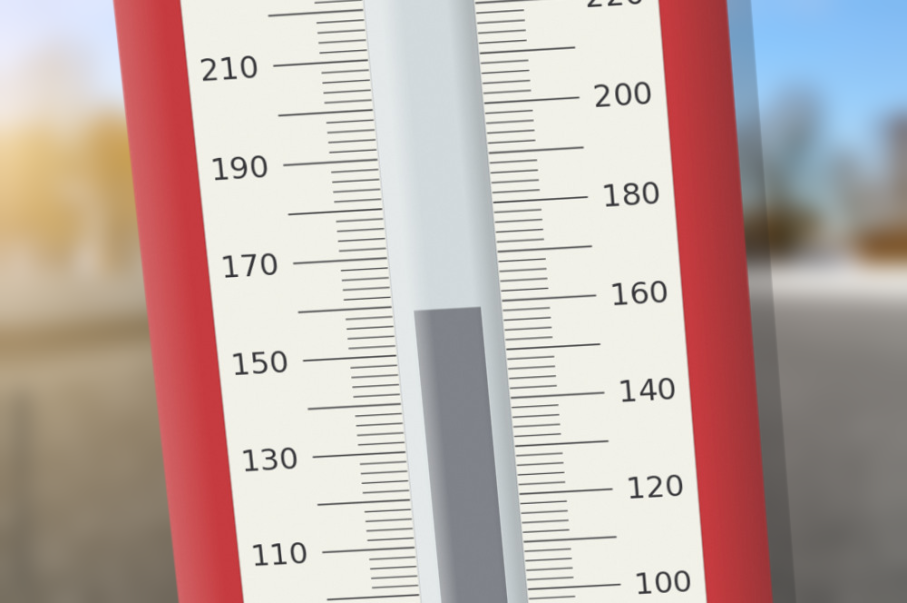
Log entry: 159 mmHg
